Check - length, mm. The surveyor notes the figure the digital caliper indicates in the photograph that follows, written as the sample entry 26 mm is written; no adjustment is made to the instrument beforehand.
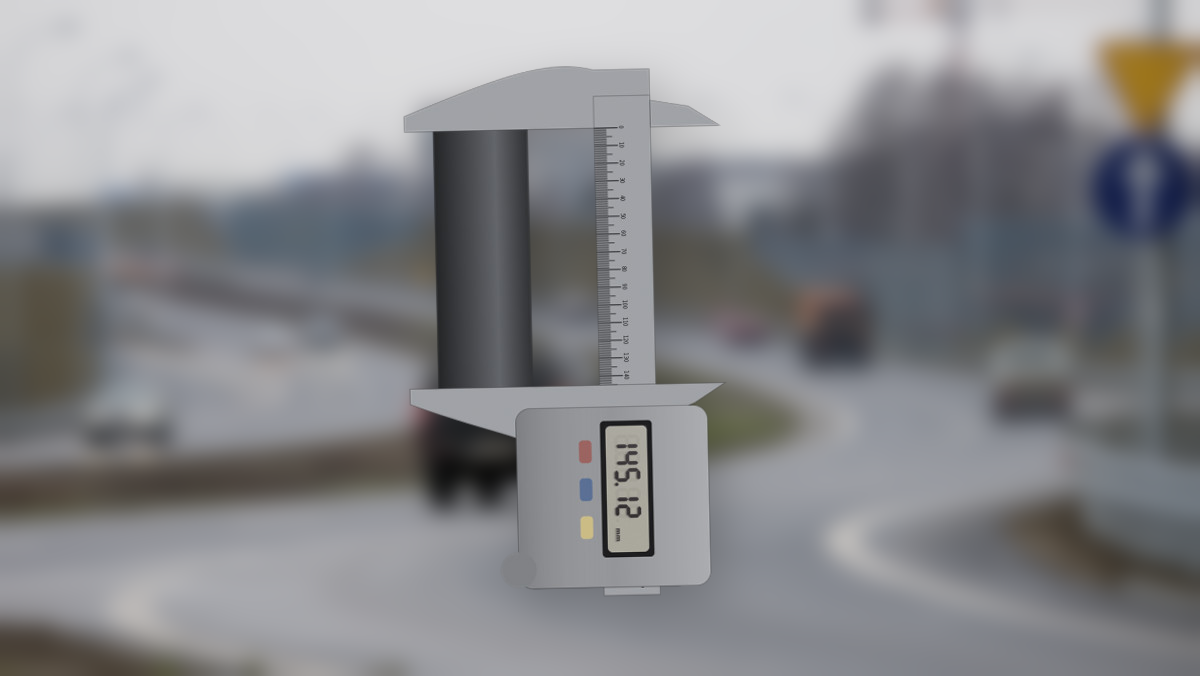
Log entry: 145.12 mm
